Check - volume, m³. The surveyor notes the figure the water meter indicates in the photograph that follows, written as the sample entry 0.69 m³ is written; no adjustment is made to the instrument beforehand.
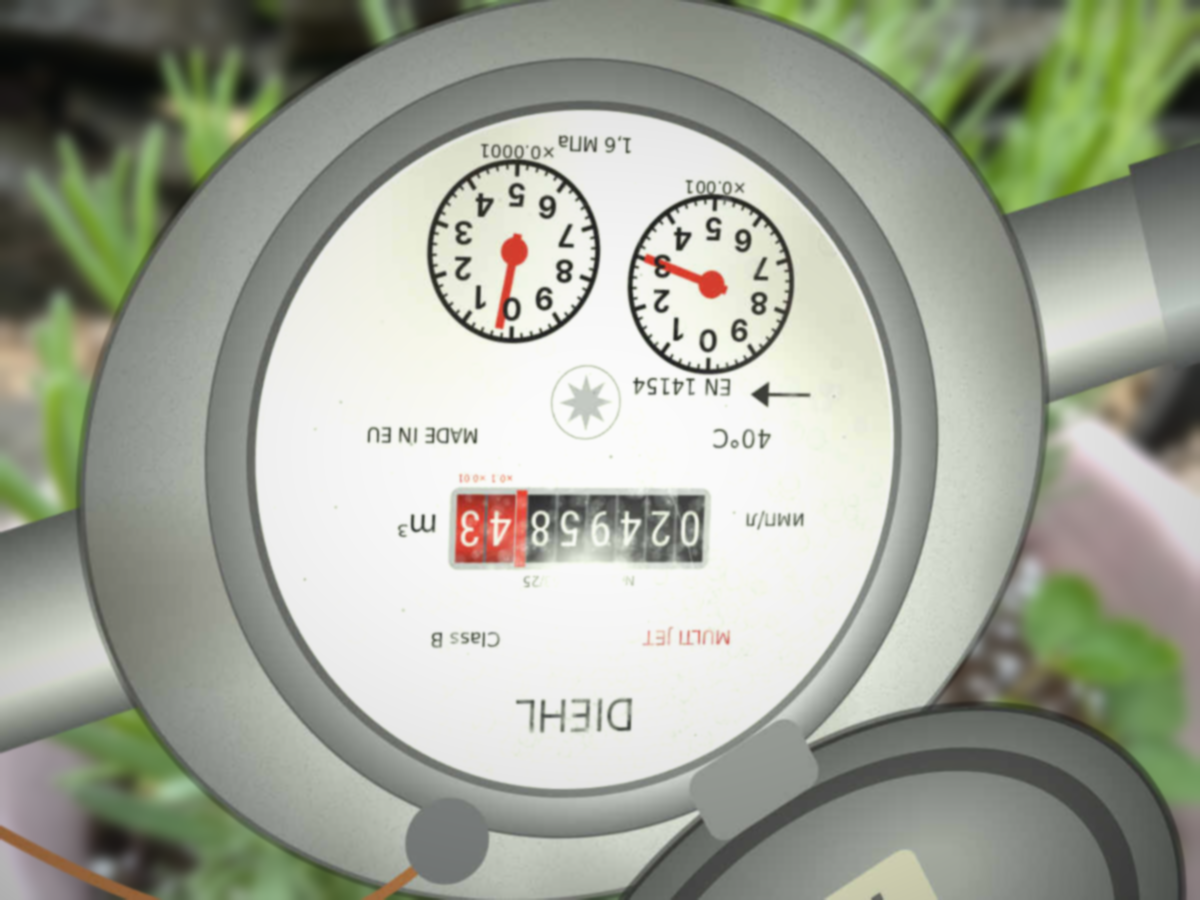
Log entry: 24958.4330 m³
